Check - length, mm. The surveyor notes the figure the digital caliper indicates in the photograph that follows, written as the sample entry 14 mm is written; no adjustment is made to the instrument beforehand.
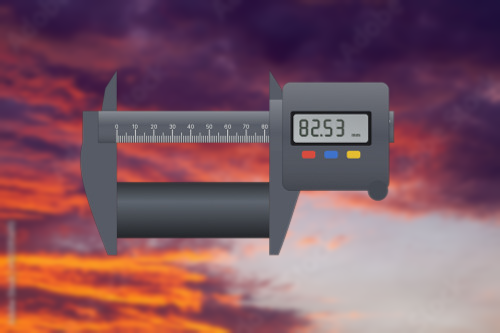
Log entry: 82.53 mm
